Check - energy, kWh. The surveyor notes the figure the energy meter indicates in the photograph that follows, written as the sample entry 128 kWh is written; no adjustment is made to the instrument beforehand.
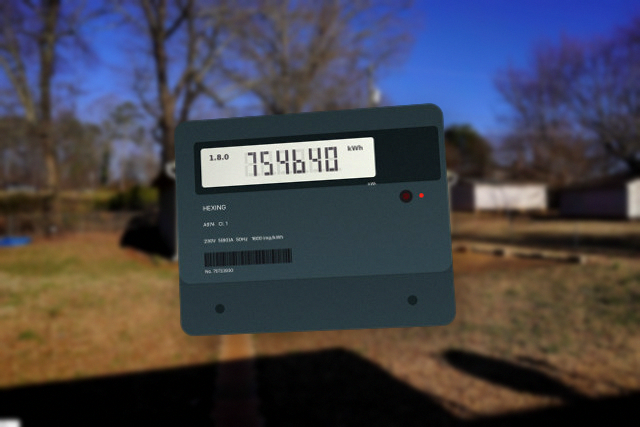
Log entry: 754640 kWh
